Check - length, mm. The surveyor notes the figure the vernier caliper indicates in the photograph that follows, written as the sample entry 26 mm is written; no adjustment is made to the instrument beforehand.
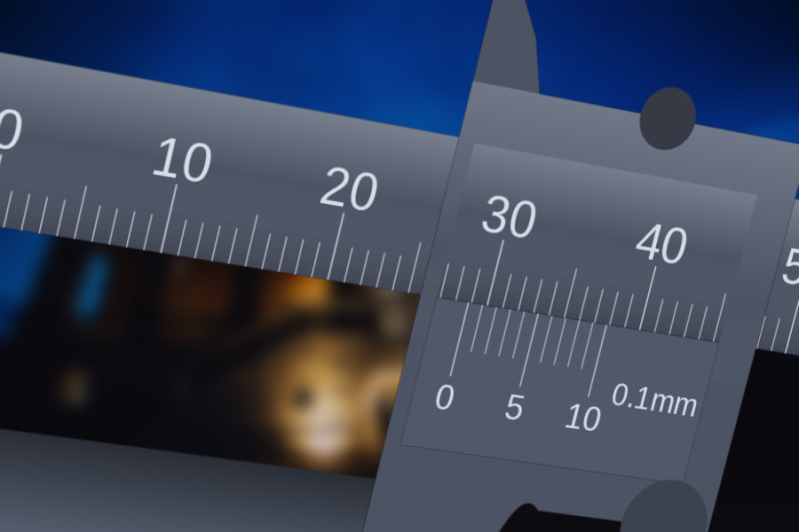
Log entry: 28.8 mm
